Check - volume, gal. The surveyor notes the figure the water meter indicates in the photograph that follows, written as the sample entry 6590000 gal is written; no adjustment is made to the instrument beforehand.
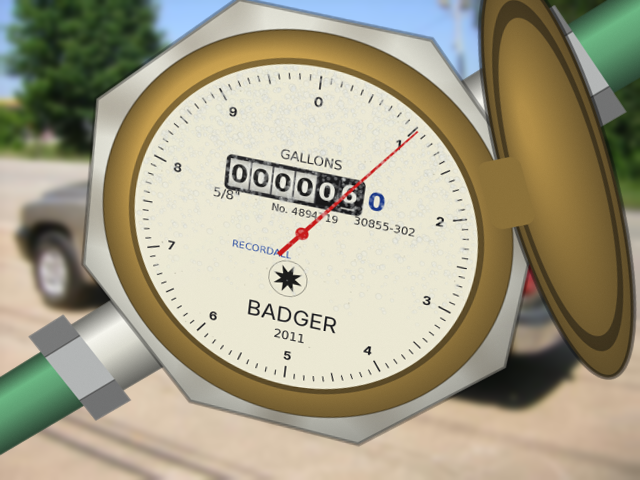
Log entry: 61.0 gal
